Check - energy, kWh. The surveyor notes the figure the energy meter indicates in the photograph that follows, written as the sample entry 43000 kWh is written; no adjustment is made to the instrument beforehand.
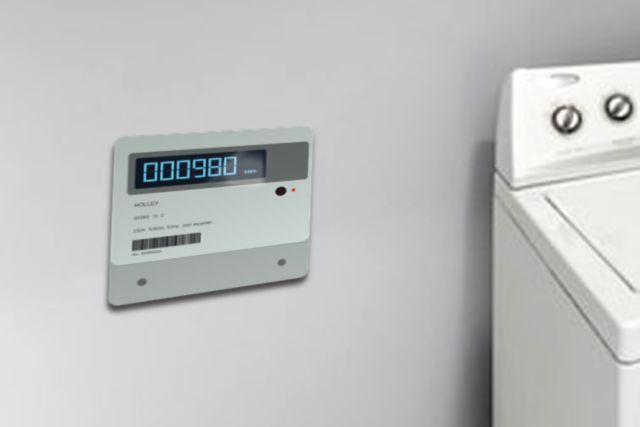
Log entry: 980 kWh
